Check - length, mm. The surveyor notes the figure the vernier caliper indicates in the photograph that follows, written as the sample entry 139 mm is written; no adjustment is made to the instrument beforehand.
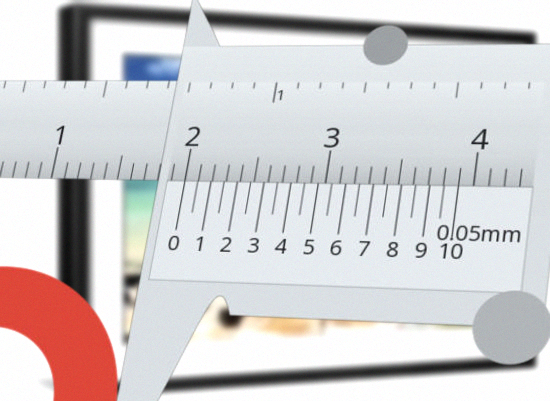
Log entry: 20.0 mm
